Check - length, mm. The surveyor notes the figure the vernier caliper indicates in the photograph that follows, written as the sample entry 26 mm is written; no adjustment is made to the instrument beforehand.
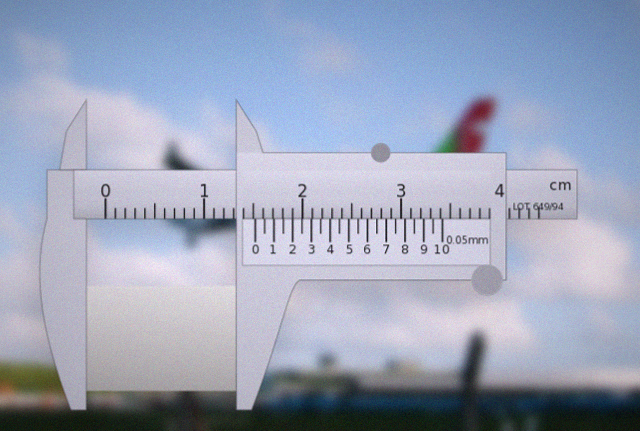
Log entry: 15.2 mm
